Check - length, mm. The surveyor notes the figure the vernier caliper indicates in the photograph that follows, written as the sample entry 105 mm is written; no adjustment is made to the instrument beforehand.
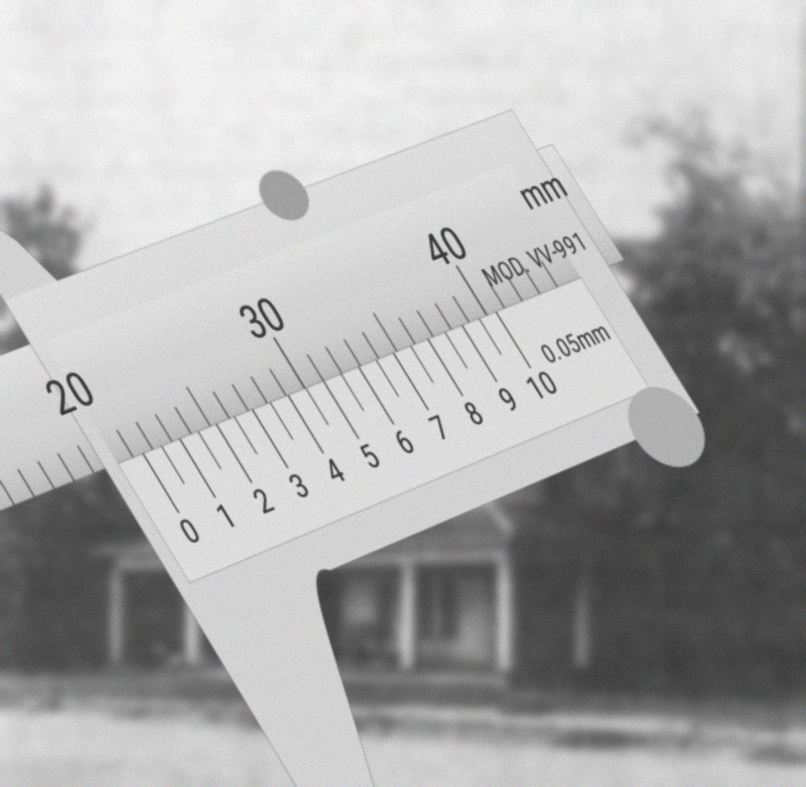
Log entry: 21.5 mm
